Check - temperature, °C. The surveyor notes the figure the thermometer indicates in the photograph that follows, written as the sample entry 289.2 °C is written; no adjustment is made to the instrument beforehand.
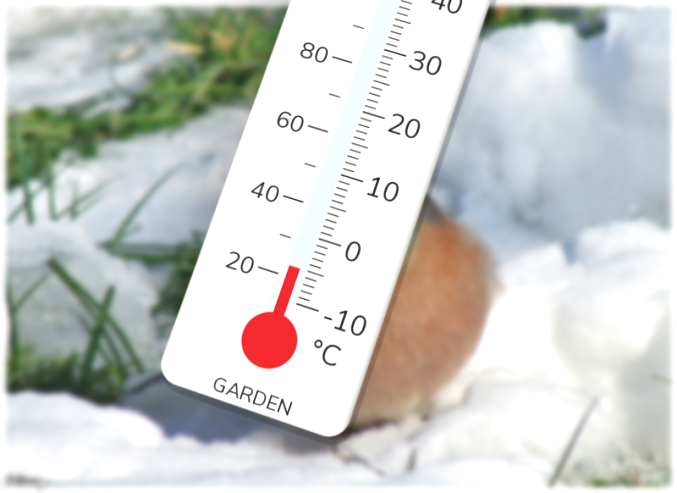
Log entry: -5 °C
